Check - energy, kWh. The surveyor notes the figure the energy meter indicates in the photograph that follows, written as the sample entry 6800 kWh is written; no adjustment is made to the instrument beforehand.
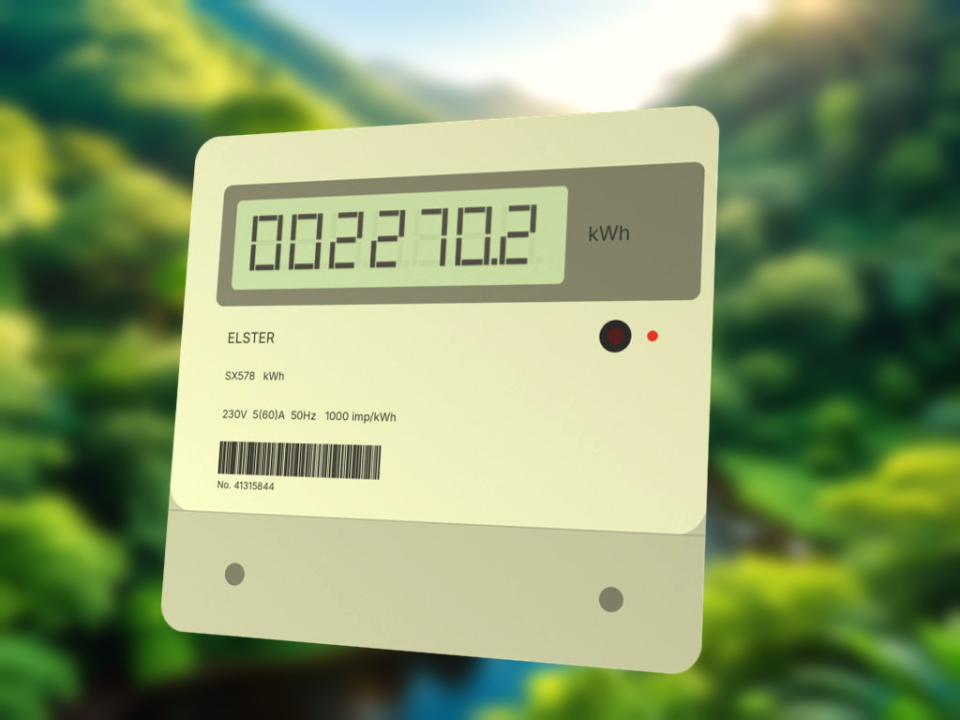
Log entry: 2270.2 kWh
